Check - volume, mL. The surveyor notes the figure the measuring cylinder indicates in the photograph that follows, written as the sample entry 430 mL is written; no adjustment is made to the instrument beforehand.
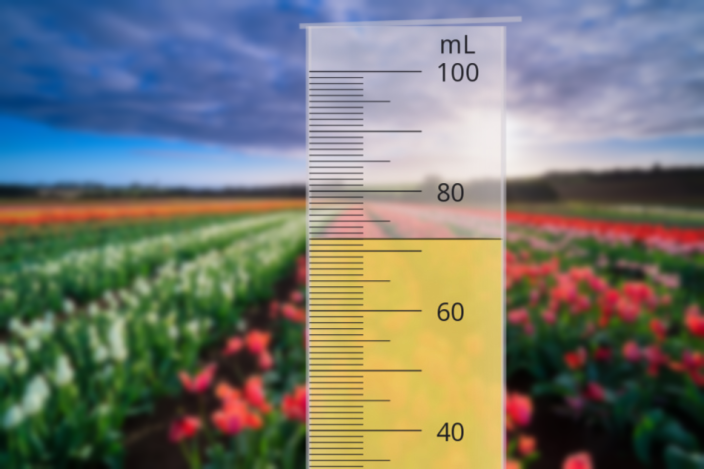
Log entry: 72 mL
